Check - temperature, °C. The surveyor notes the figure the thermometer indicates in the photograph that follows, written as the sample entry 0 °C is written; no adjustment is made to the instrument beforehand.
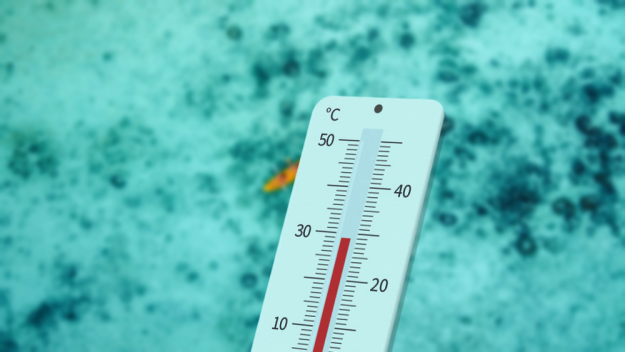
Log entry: 29 °C
